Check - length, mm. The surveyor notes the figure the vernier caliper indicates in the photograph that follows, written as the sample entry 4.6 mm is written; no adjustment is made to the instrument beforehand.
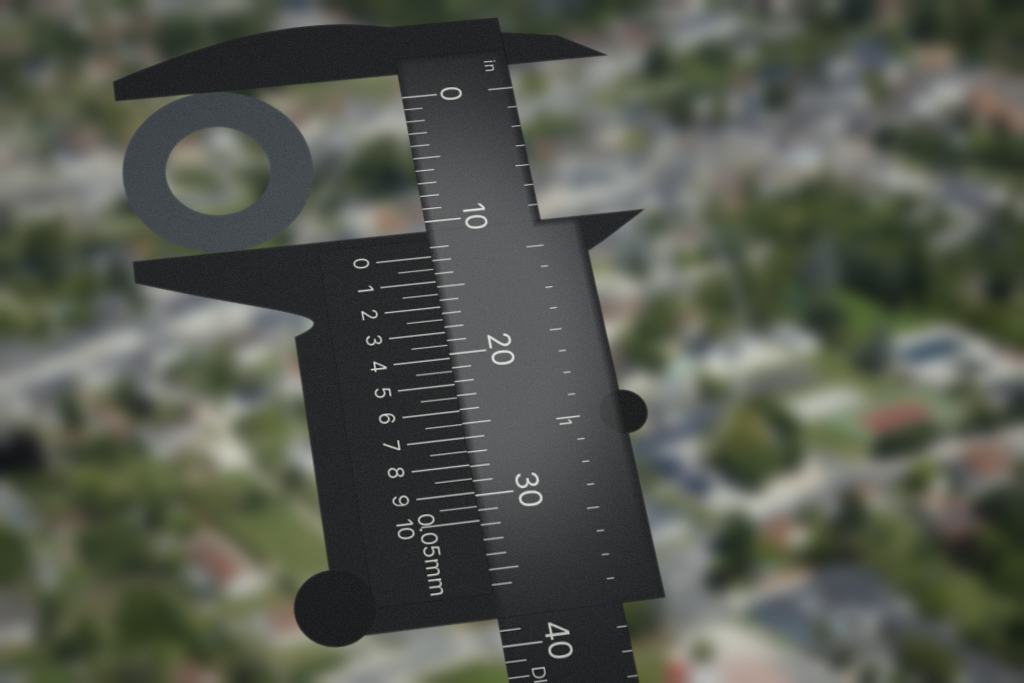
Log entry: 12.7 mm
